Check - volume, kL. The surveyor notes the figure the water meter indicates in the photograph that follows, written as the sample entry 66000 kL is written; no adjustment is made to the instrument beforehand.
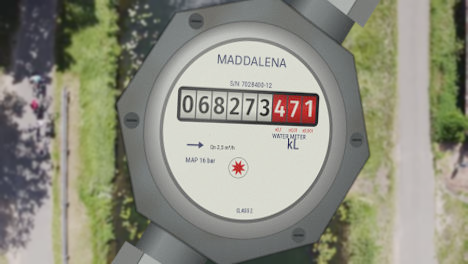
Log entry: 68273.471 kL
